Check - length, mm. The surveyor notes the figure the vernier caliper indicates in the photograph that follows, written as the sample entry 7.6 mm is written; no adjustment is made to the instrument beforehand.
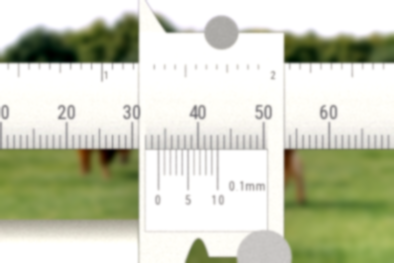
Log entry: 34.0 mm
